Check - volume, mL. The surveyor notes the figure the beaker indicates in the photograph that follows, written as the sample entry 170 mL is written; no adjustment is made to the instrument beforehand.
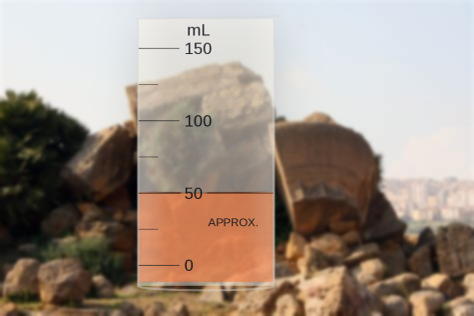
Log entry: 50 mL
